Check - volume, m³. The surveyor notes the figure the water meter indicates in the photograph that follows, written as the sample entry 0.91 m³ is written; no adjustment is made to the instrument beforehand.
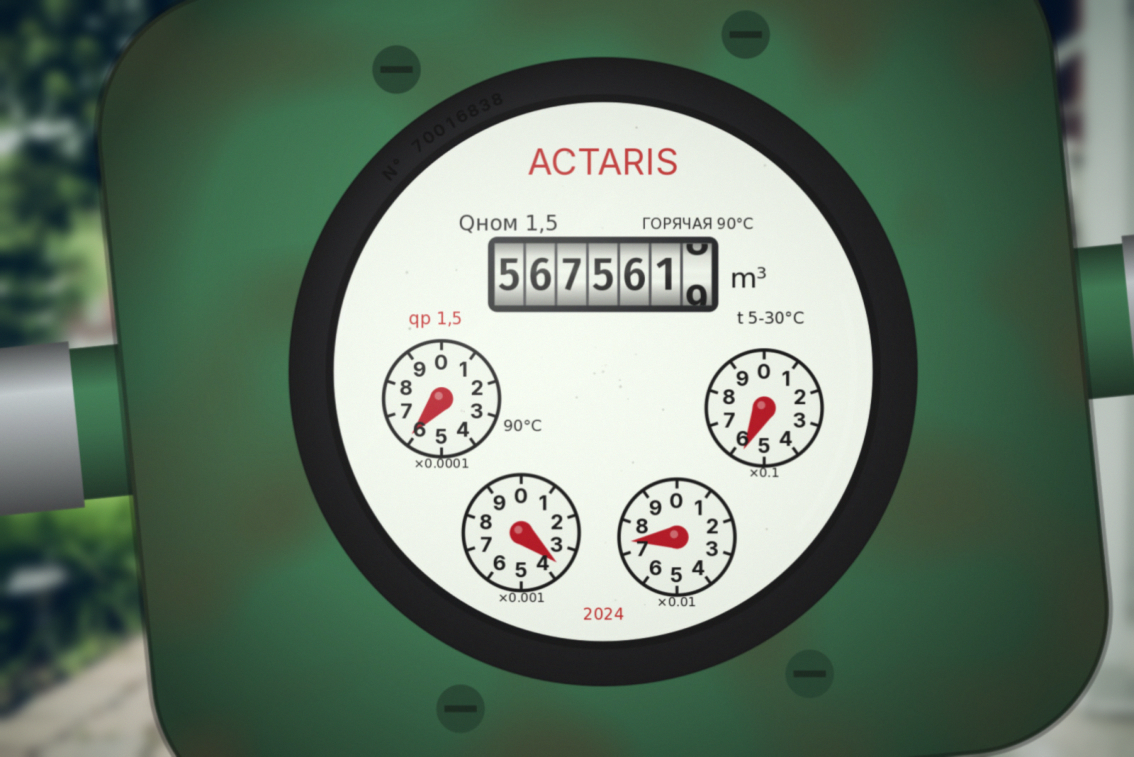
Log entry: 5675618.5736 m³
